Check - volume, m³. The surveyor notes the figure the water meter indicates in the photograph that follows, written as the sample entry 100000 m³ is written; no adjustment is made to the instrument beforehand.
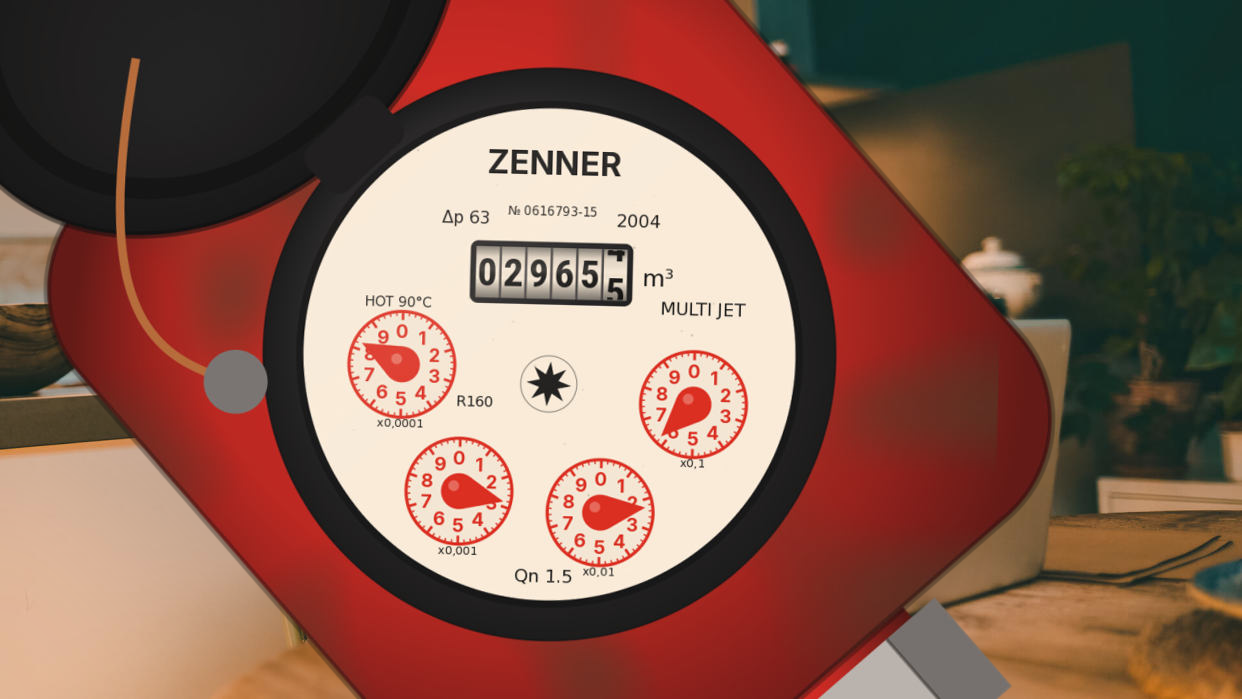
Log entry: 29654.6228 m³
